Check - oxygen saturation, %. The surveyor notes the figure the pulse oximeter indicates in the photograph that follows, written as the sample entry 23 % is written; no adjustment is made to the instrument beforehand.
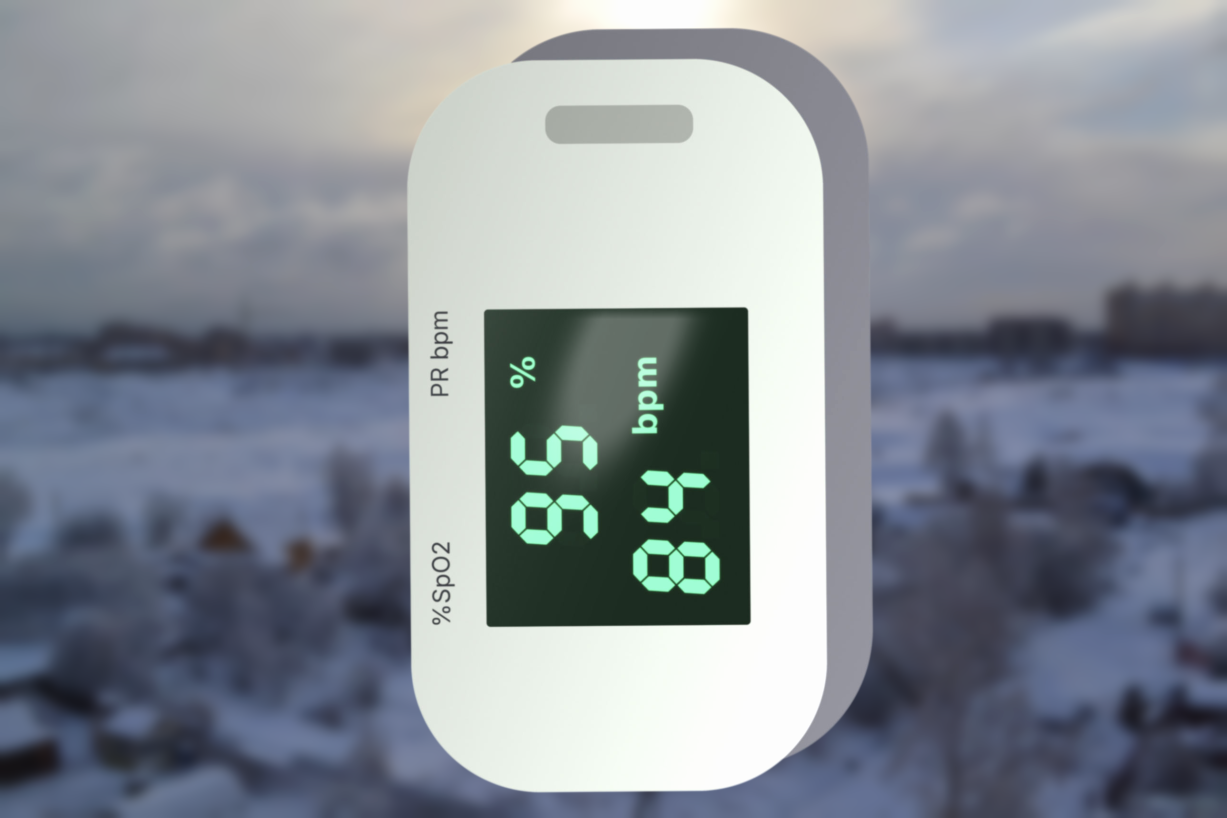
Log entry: 95 %
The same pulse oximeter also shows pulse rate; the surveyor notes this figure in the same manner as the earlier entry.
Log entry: 84 bpm
